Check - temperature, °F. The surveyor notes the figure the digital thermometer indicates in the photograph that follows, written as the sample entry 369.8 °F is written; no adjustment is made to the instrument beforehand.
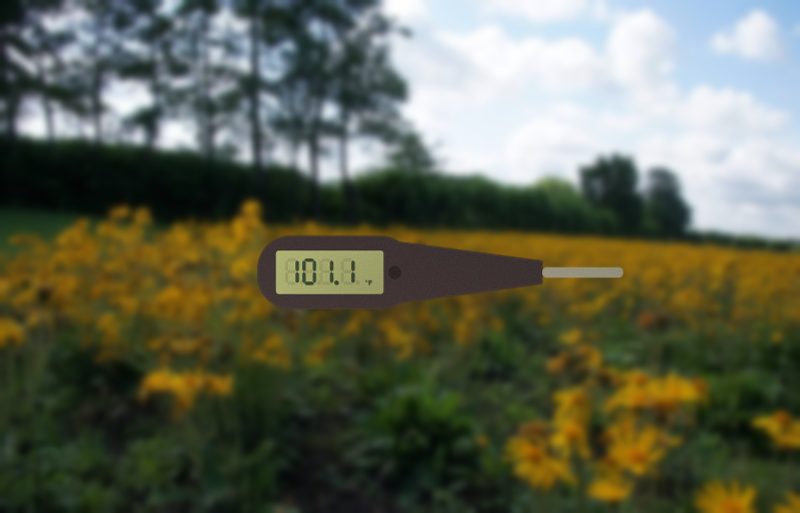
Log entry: 101.1 °F
